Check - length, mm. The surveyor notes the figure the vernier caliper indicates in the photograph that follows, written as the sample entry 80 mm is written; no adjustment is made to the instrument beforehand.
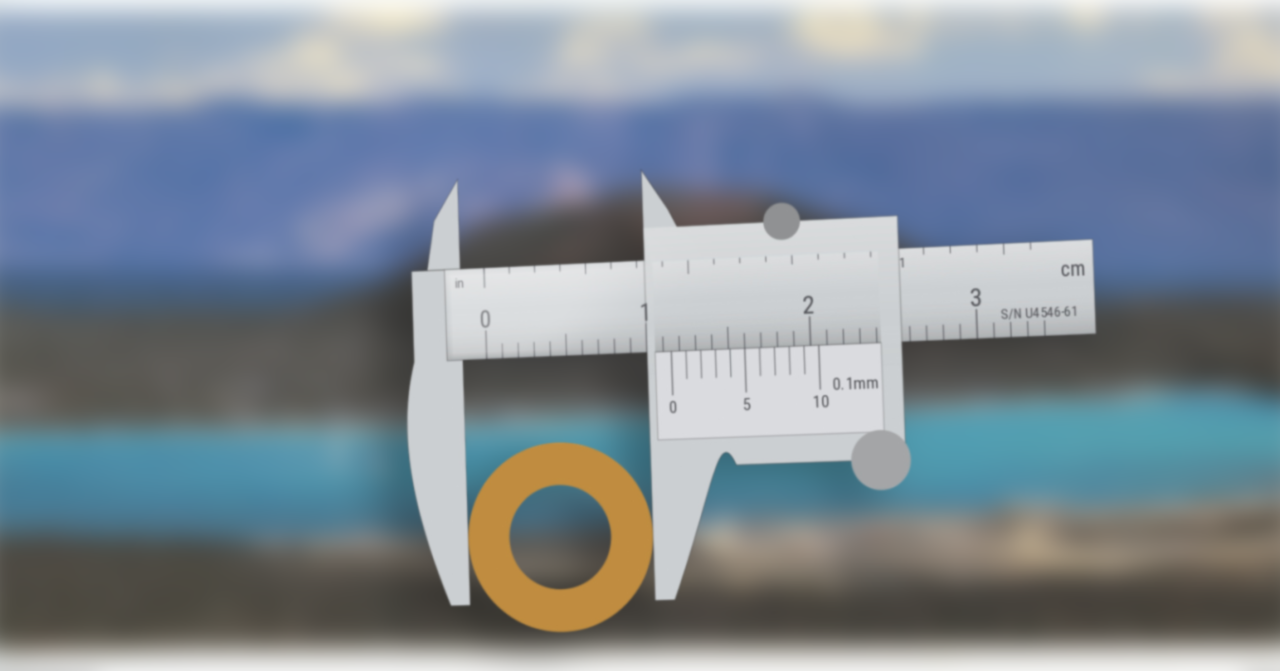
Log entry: 11.5 mm
